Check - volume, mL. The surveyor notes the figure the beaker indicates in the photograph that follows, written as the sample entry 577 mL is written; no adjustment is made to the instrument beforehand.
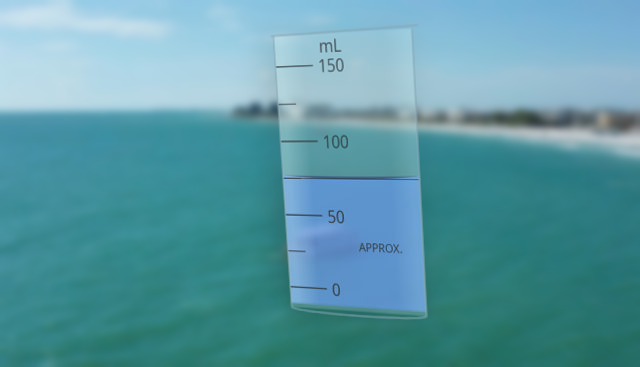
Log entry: 75 mL
